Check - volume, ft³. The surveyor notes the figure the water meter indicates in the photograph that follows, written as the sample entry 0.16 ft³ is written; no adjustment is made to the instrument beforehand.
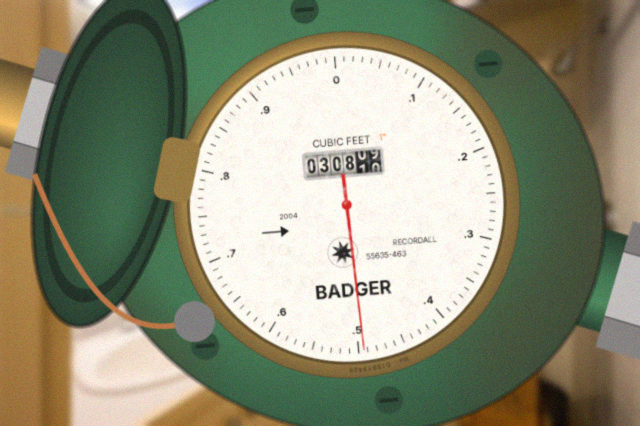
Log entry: 30809.49 ft³
